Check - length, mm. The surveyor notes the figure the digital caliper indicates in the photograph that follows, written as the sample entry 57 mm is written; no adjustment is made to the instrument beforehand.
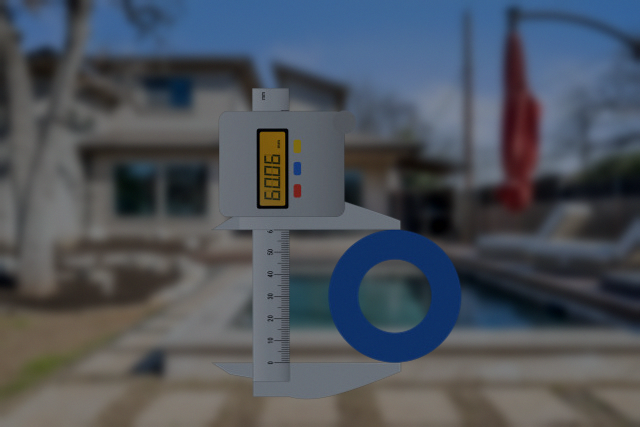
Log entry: 60.06 mm
